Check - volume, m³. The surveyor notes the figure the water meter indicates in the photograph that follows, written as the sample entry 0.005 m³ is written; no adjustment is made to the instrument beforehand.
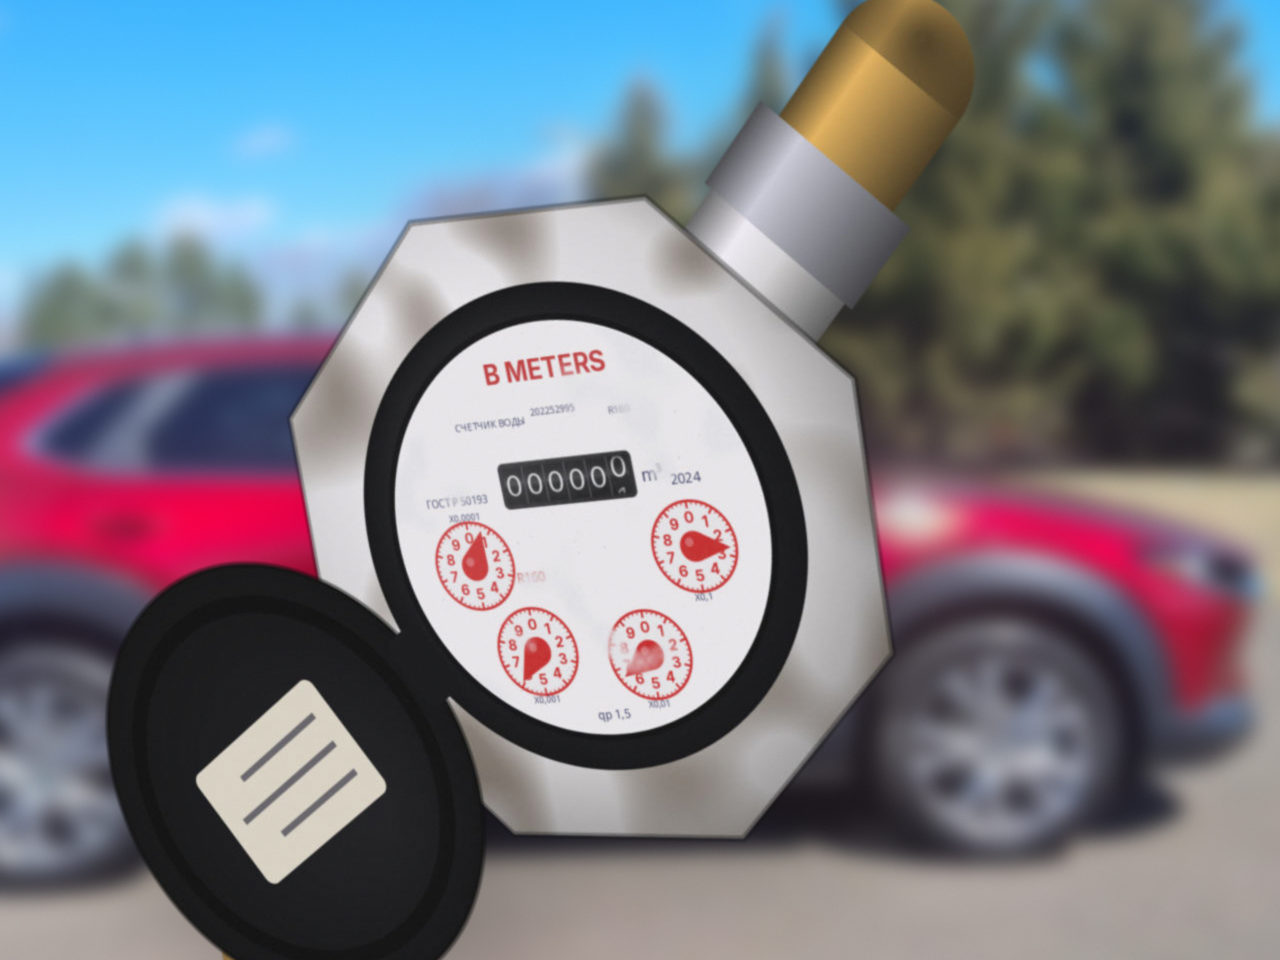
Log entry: 0.2660 m³
